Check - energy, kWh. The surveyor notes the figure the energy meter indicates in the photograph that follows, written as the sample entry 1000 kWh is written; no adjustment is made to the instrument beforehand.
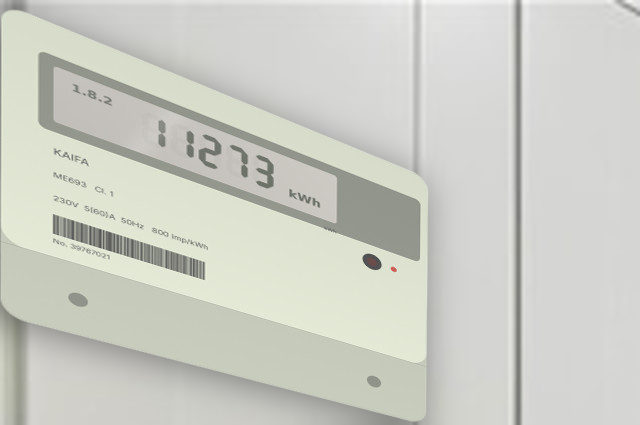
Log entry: 11273 kWh
